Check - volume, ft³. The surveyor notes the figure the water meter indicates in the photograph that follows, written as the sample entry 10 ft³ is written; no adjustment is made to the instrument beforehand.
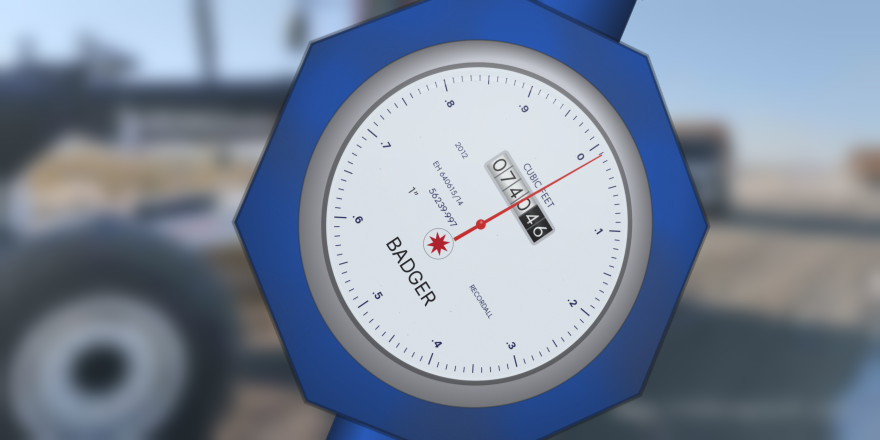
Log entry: 74046.01 ft³
